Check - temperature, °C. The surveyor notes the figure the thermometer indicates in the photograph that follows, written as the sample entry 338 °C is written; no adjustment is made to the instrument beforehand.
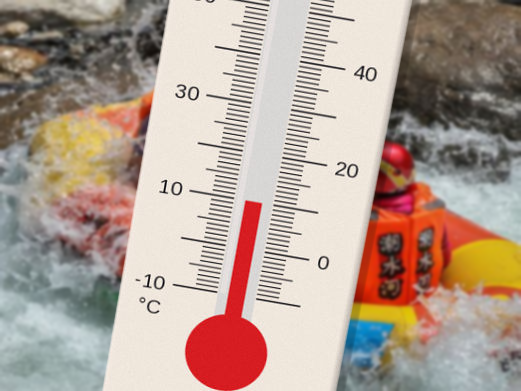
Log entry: 10 °C
